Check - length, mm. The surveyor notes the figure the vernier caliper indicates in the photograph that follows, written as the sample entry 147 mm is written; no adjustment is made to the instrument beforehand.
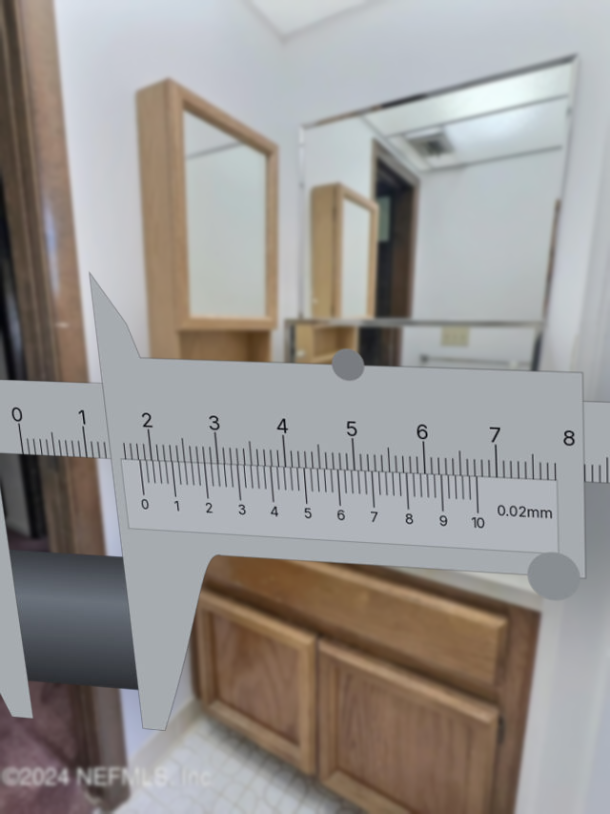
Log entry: 18.2 mm
